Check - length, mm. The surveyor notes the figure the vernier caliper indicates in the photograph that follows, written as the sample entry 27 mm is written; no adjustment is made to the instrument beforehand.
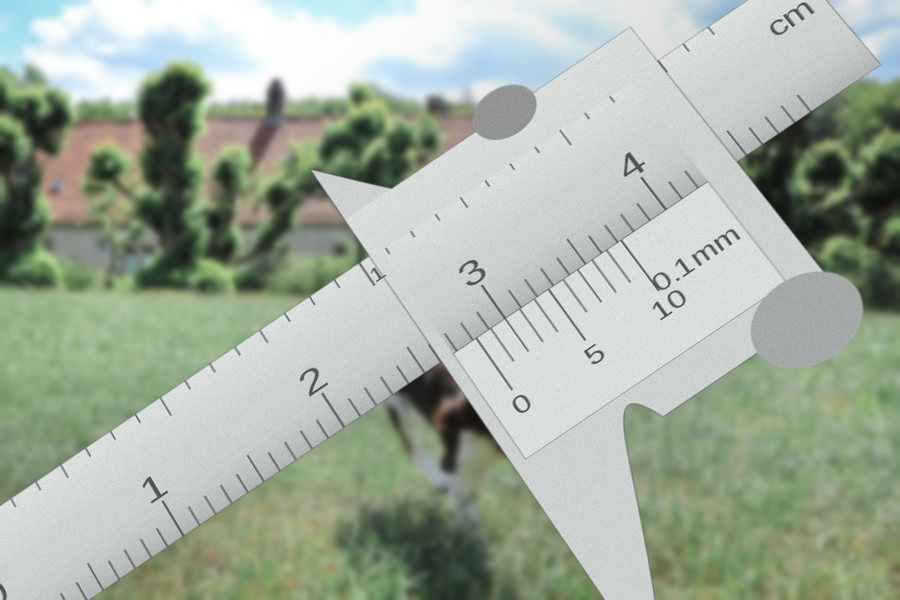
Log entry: 28.2 mm
